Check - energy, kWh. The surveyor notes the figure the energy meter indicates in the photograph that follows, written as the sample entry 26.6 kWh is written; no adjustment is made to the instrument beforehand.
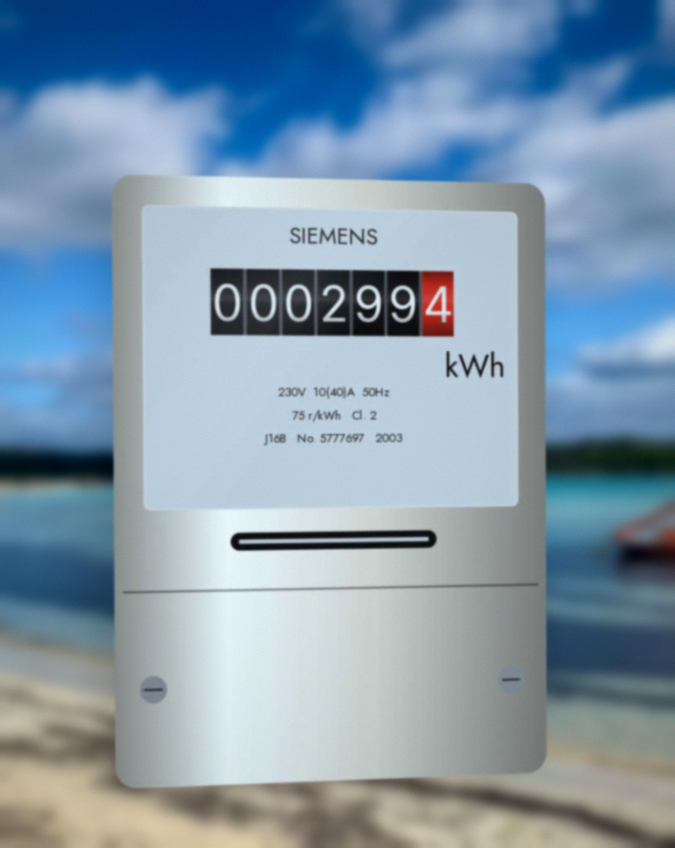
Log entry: 299.4 kWh
